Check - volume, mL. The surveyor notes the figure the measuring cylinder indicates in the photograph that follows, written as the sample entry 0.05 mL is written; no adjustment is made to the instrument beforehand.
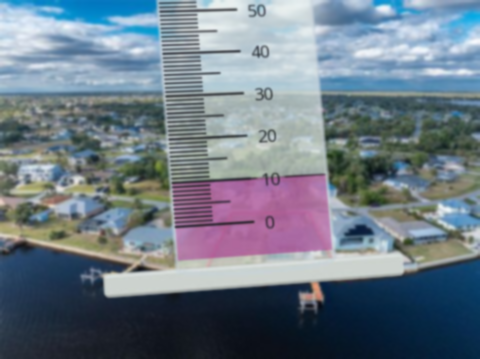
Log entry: 10 mL
